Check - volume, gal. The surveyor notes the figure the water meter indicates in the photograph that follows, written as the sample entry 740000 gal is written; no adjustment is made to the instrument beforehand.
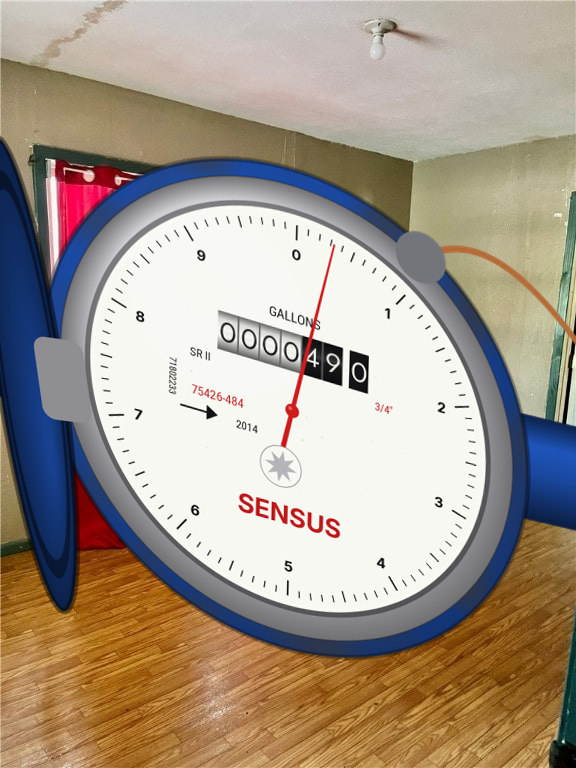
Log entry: 490.3 gal
